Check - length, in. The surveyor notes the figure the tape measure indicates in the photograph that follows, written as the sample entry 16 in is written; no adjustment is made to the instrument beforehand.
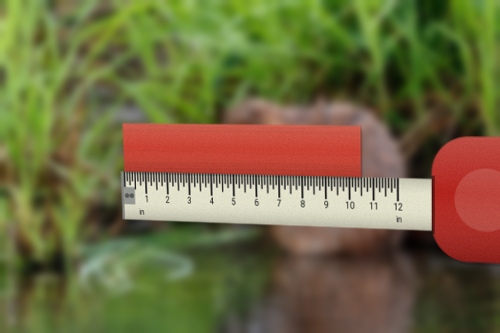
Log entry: 10.5 in
